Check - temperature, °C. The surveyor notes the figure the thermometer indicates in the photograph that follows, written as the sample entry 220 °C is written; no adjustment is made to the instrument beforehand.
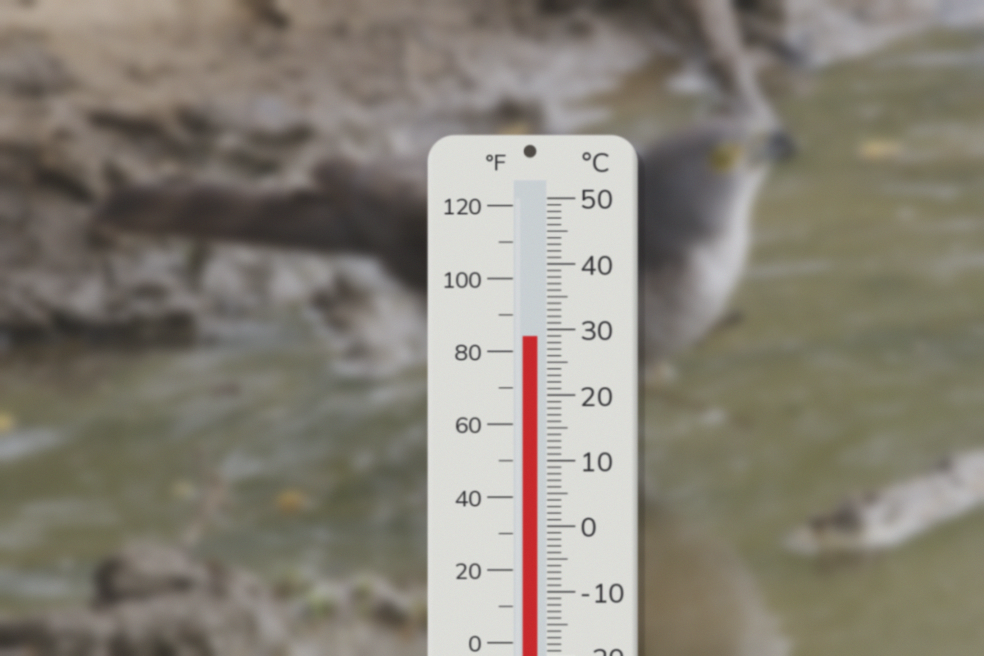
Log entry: 29 °C
